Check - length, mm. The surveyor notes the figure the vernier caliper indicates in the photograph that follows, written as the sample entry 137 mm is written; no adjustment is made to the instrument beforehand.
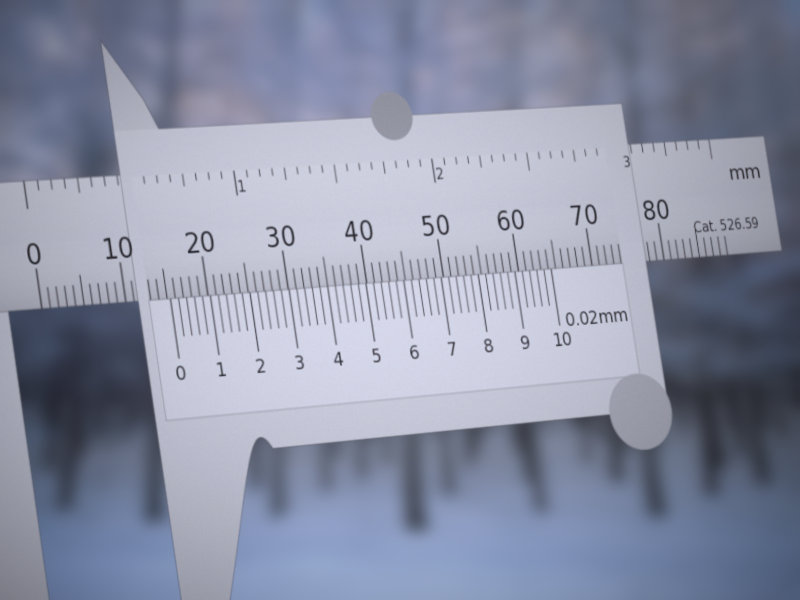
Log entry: 15.4 mm
